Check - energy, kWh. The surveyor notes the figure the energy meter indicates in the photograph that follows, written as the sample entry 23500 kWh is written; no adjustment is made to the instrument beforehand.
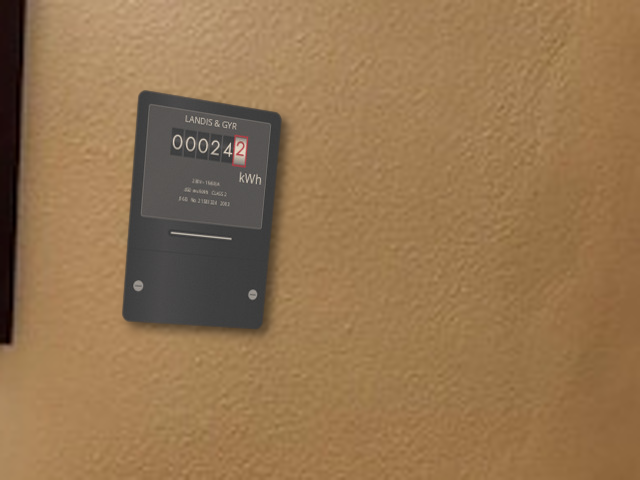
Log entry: 24.2 kWh
